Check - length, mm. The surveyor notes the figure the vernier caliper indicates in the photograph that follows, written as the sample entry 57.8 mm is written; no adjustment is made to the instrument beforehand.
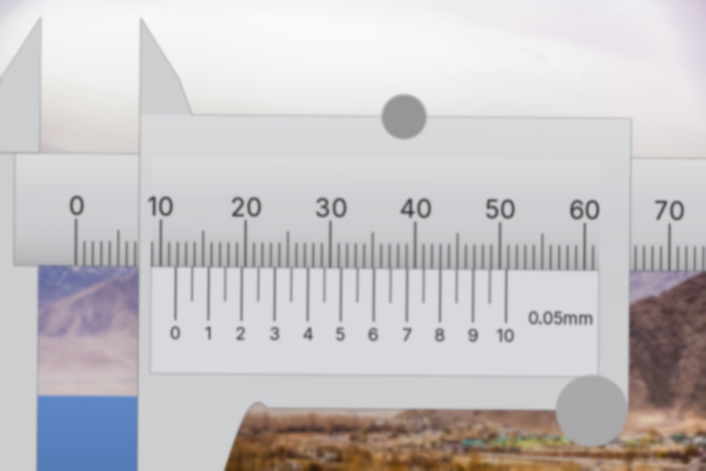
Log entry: 11.8 mm
